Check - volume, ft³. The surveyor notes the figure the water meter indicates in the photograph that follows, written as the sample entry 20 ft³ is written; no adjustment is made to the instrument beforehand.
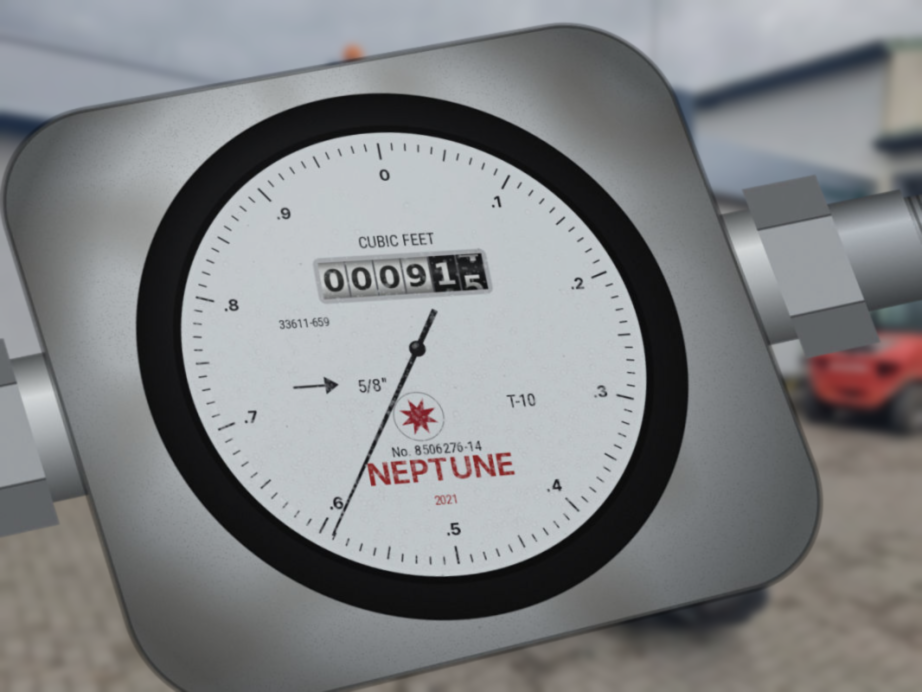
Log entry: 914.59 ft³
